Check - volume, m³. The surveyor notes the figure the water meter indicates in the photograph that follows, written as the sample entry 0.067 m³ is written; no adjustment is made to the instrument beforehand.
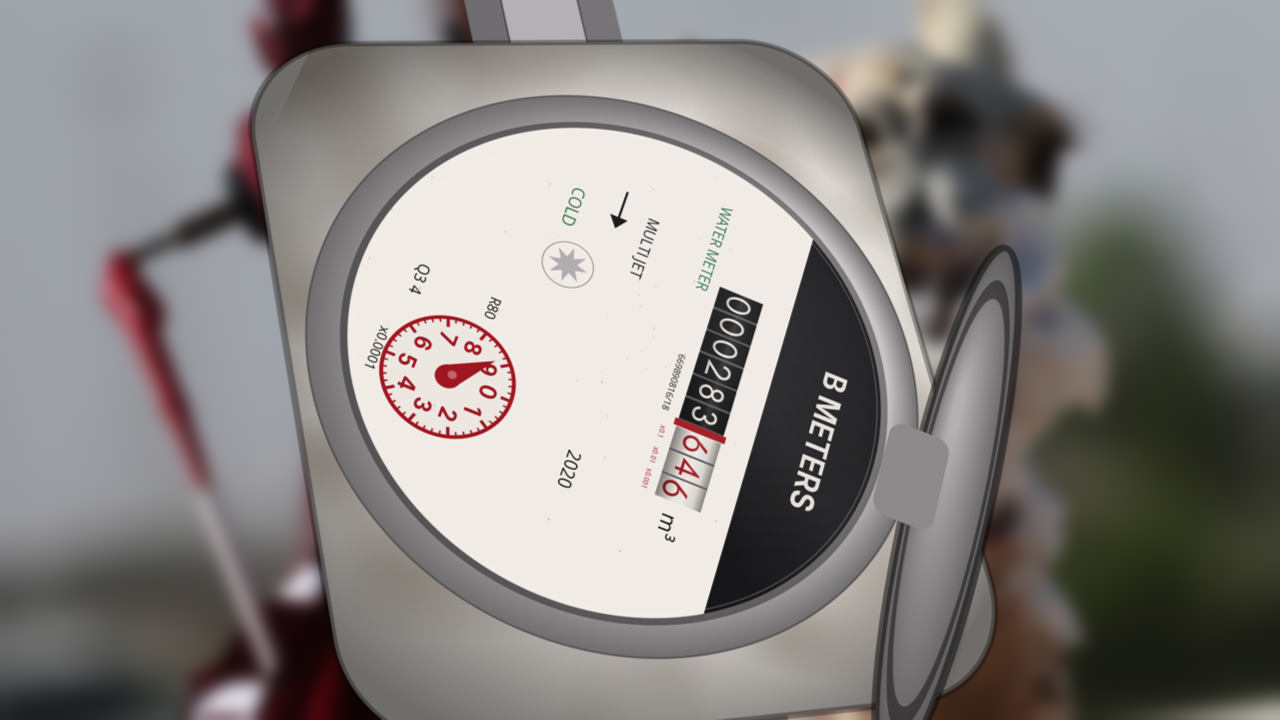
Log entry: 283.6458 m³
